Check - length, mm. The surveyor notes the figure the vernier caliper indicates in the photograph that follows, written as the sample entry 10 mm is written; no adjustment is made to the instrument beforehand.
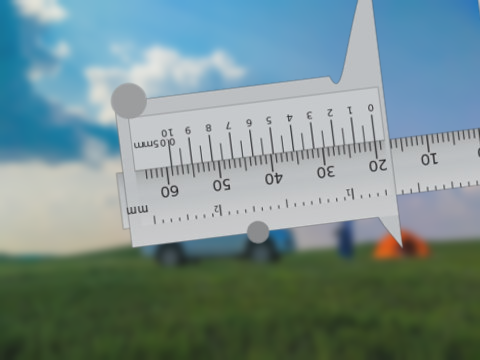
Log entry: 20.0 mm
